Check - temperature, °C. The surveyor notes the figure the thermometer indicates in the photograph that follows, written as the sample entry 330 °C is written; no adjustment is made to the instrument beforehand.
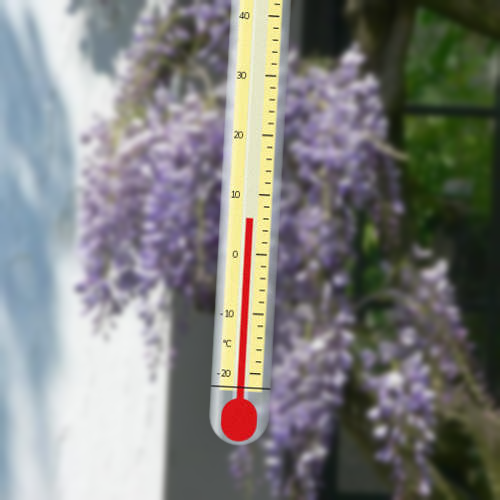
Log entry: 6 °C
